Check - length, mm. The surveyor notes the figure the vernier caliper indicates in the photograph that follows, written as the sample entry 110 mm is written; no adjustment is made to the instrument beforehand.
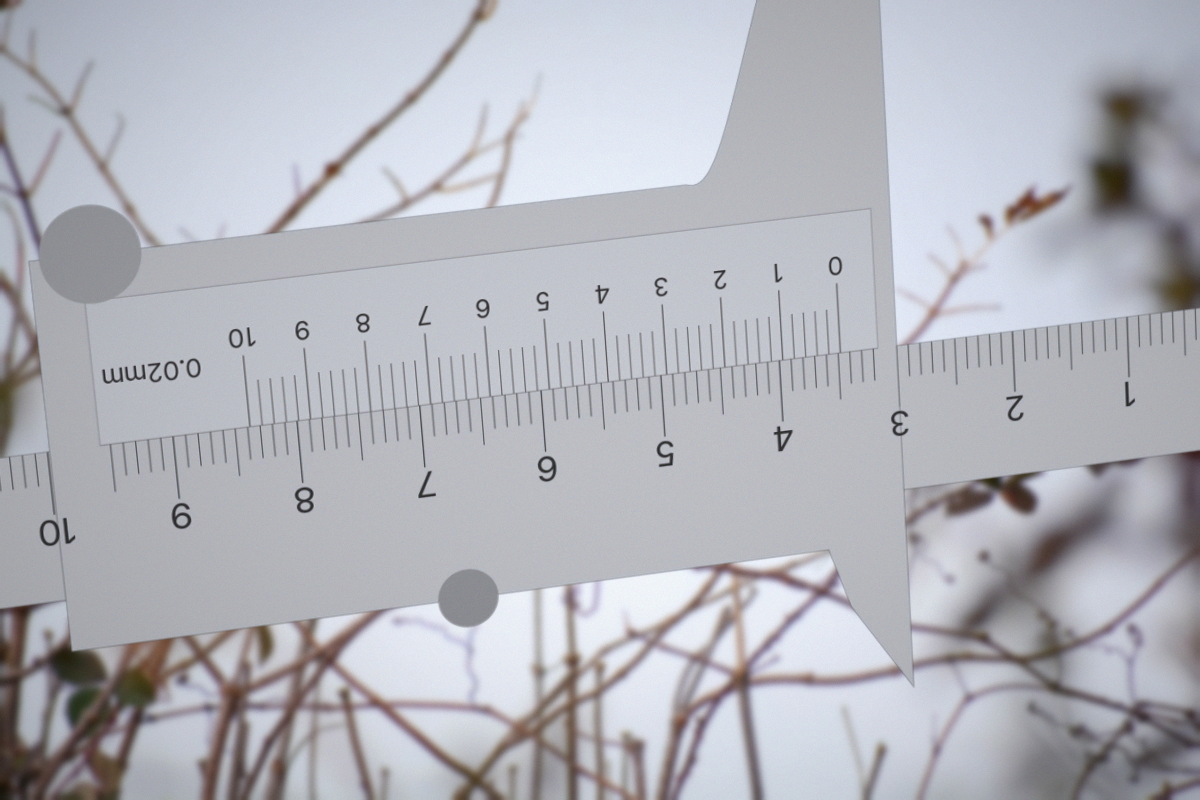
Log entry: 34.8 mm
